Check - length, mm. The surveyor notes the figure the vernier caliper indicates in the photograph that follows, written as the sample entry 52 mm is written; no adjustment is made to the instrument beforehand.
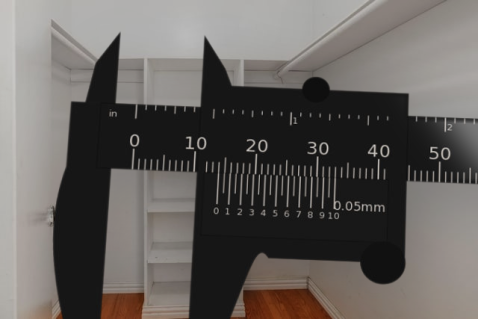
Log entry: 14.0 mm
